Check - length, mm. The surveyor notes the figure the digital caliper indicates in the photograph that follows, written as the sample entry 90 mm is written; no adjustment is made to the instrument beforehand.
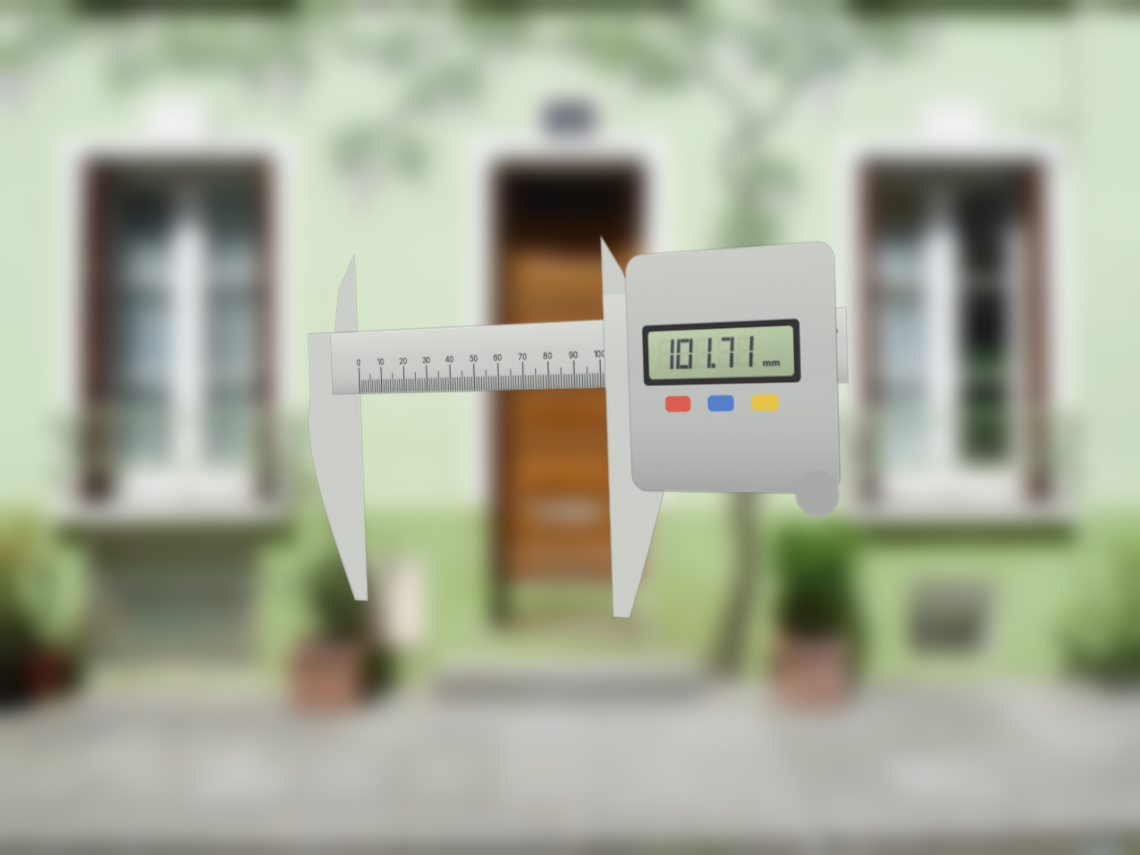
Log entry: 101.71 mm
